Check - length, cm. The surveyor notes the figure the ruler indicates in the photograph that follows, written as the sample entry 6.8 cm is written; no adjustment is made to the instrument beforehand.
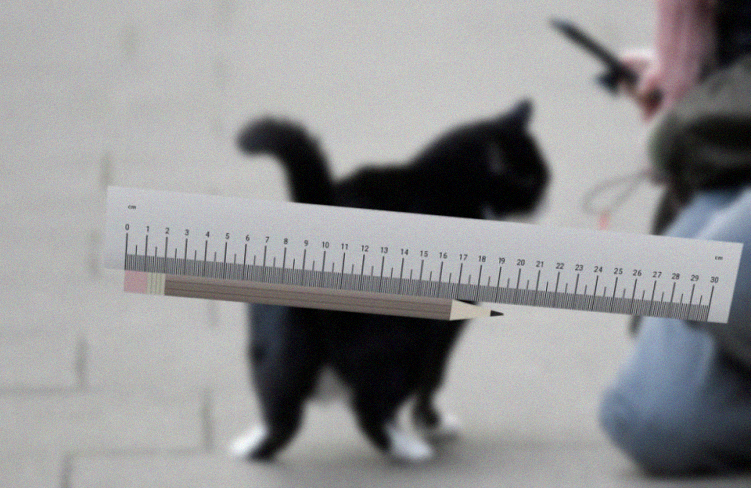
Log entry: 19.5 cm
